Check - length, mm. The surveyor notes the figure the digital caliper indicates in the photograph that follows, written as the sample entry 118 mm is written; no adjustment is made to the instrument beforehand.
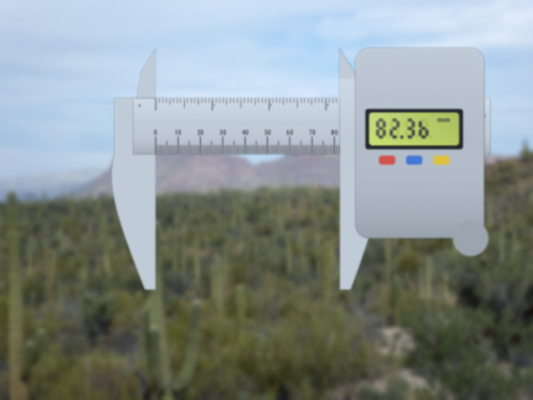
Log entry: 82.36 mm
